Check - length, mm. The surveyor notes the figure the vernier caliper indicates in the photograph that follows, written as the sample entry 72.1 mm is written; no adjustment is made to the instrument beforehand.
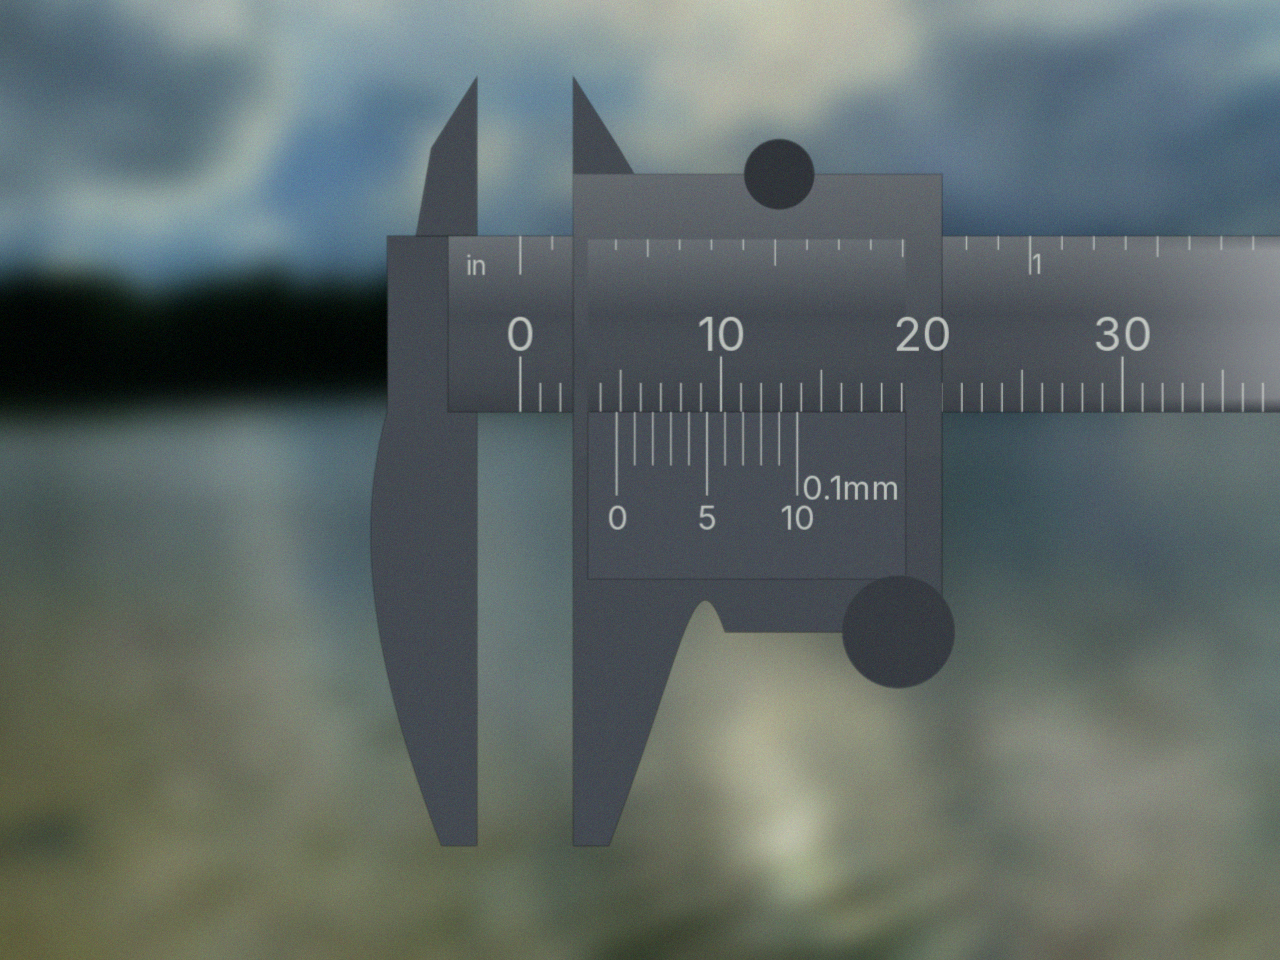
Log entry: 4.8 mm
